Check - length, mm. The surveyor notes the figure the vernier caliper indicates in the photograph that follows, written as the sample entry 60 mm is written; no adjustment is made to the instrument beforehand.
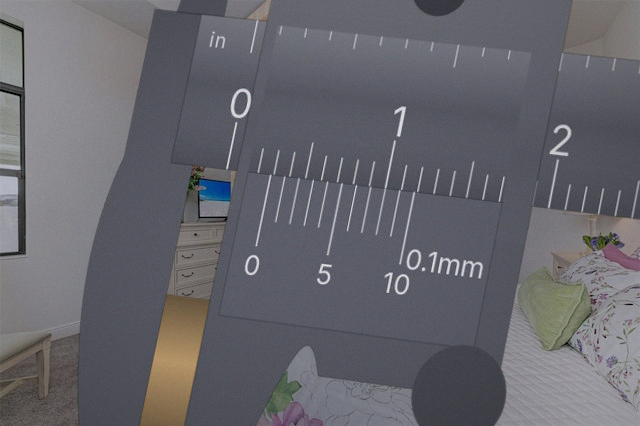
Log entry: 2.8 mm
